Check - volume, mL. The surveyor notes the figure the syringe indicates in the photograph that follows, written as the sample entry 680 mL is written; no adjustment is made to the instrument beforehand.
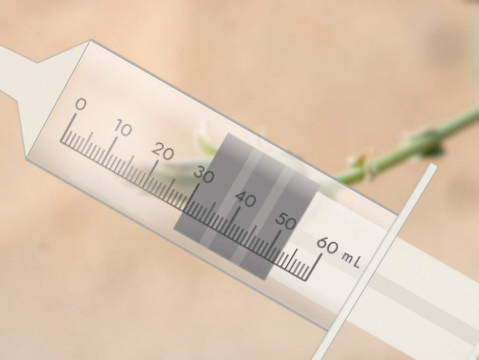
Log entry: 30 mL
